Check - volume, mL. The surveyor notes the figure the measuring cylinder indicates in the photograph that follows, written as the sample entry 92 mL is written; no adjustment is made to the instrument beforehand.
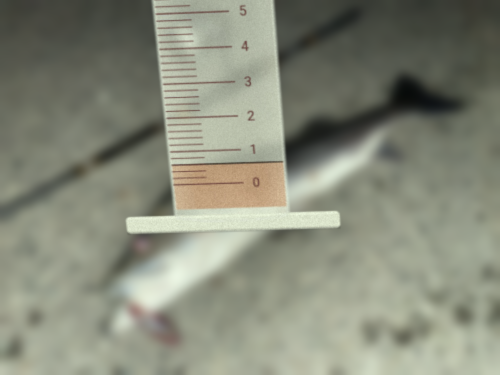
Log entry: 0.6 mL
